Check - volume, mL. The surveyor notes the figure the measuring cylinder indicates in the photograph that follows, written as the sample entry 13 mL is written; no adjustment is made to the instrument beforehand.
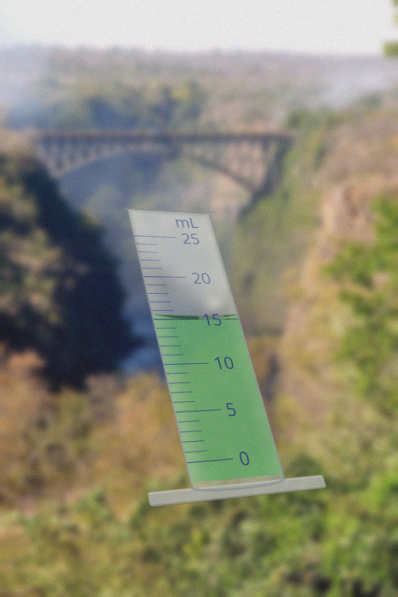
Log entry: 15 mL
